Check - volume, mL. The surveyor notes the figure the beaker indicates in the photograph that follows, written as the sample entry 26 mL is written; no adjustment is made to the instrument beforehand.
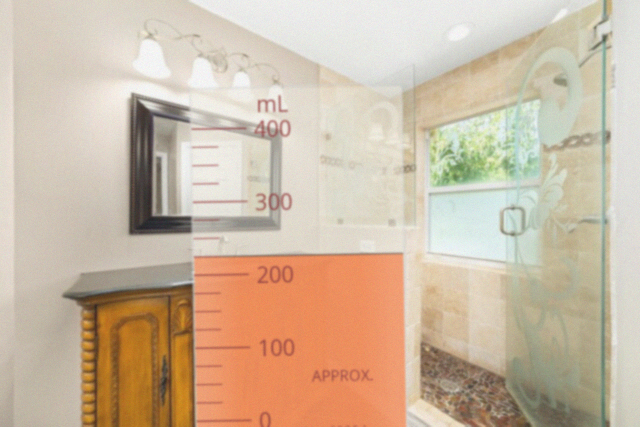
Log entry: 225 mL
